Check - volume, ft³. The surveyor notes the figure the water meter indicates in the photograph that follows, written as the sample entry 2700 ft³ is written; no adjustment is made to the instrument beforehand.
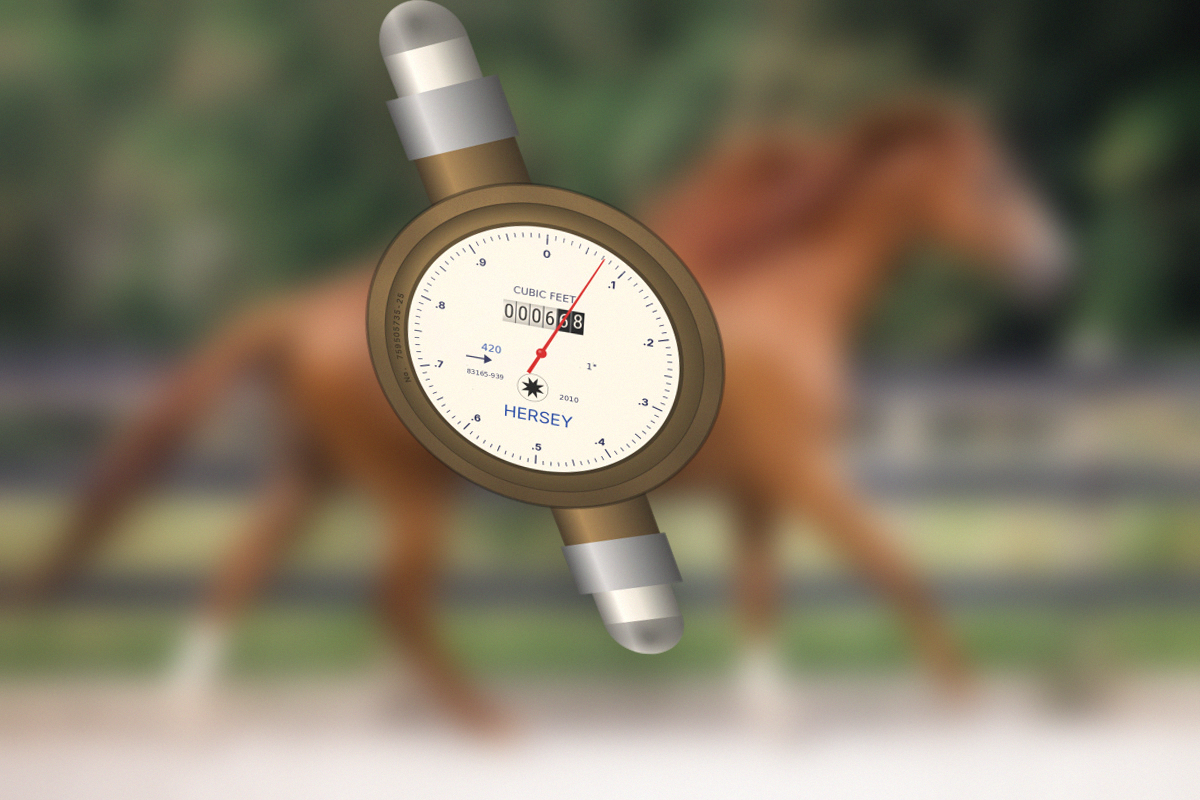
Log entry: 668.07 ft³
